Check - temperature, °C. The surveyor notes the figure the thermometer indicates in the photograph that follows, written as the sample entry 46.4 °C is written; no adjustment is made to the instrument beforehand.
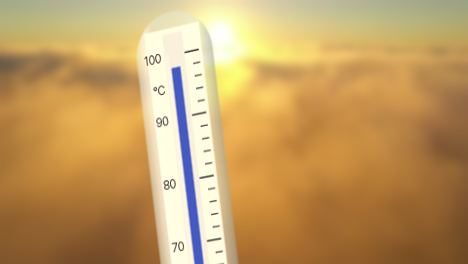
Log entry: 98 °C
